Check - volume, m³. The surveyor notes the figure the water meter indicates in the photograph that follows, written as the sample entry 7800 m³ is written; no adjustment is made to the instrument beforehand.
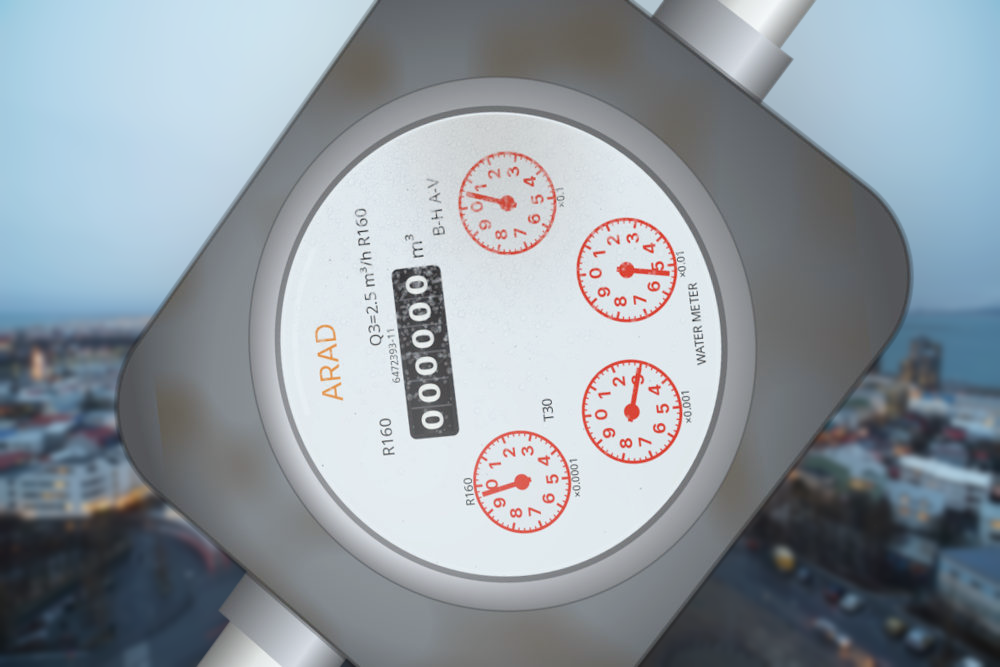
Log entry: 0.0529 m³
